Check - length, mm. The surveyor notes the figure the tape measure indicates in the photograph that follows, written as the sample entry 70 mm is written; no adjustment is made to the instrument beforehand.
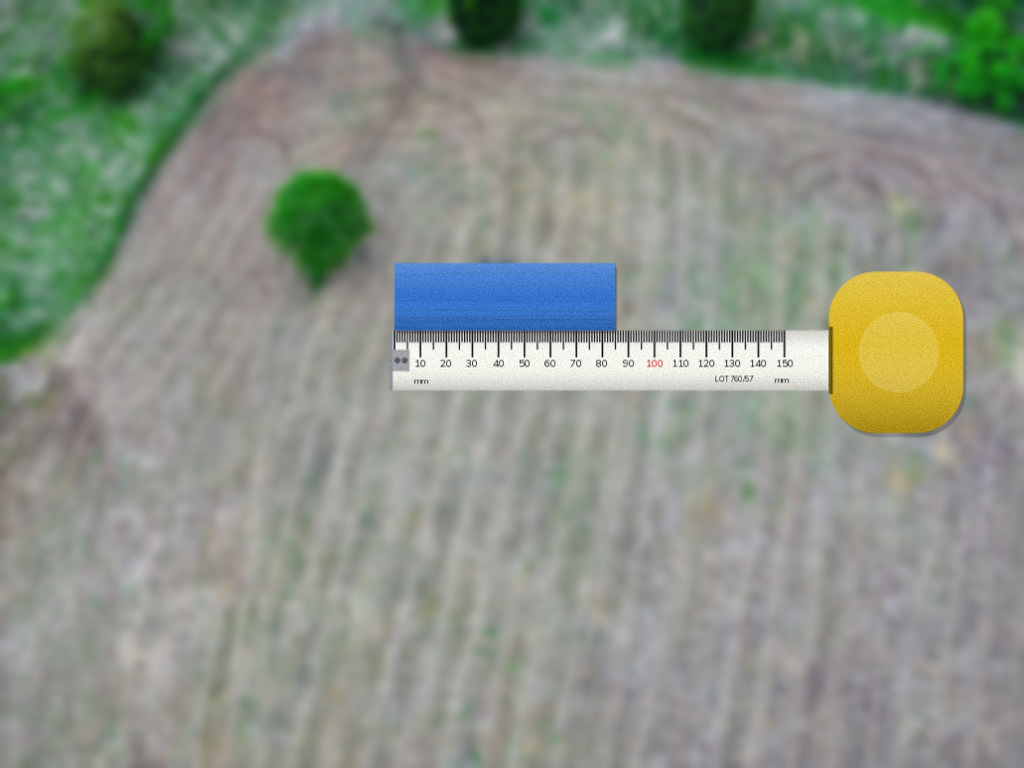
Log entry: 85 mm
